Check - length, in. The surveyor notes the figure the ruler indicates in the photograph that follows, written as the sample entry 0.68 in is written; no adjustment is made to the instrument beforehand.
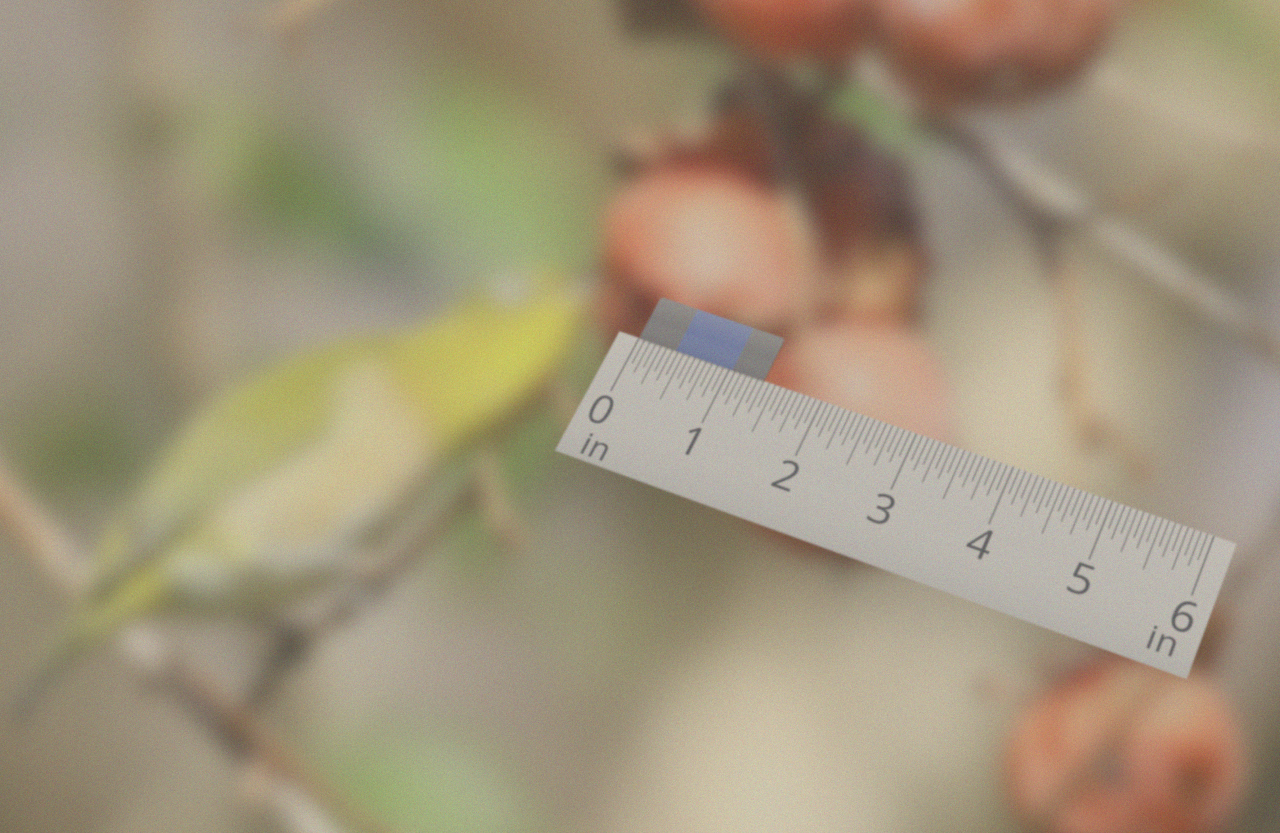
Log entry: 1.375 in
